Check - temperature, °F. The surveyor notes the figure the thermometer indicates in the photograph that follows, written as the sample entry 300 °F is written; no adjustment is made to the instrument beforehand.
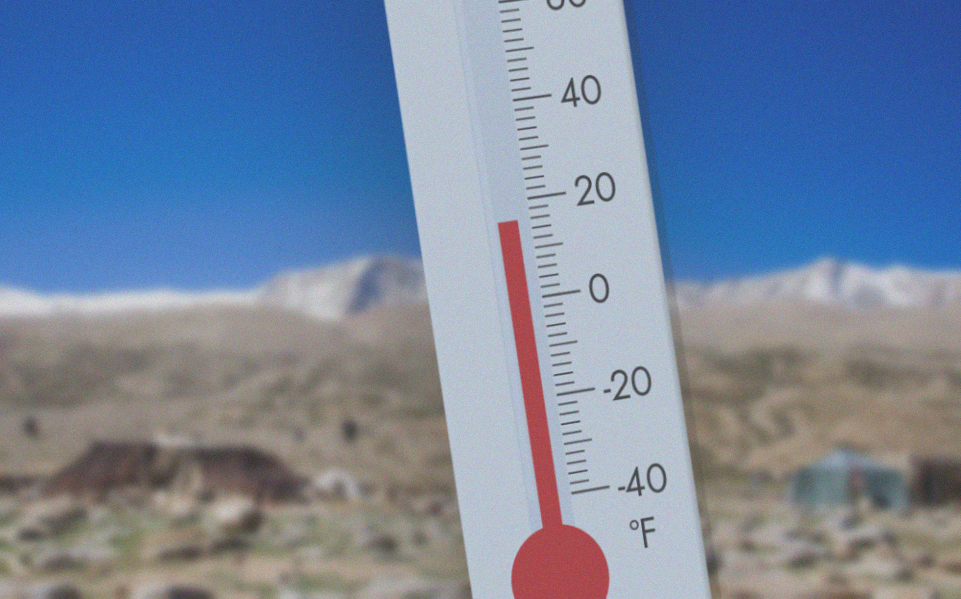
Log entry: 16 °F
